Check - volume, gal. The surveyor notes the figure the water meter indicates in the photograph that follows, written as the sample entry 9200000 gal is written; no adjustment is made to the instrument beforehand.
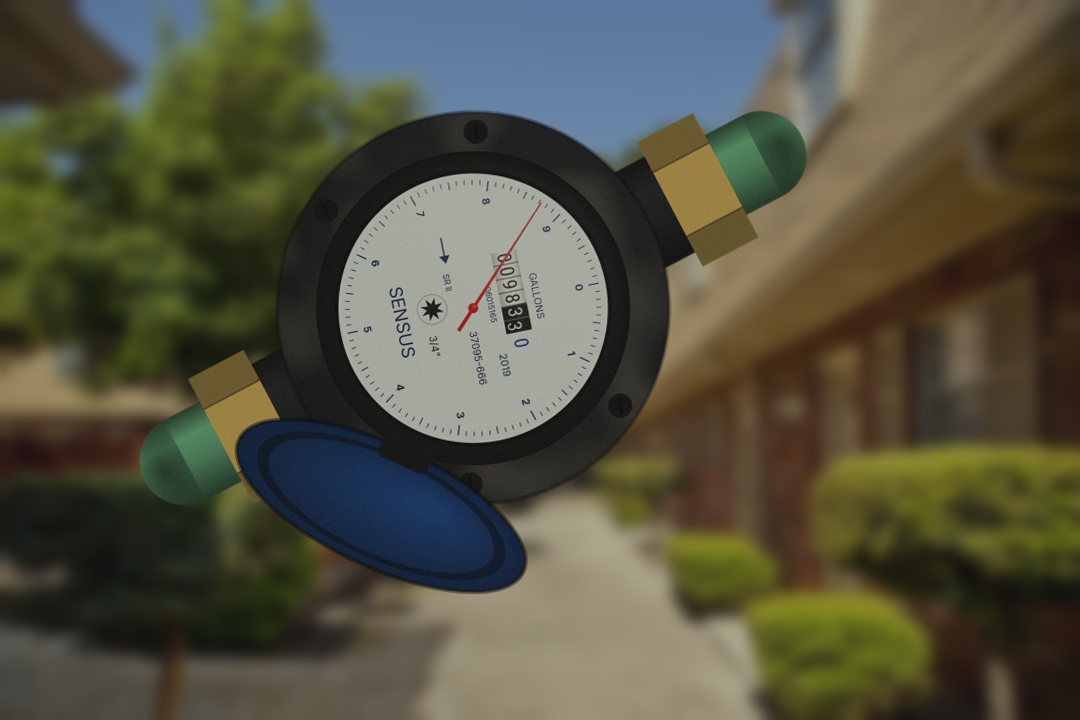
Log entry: 98328.7 gal
